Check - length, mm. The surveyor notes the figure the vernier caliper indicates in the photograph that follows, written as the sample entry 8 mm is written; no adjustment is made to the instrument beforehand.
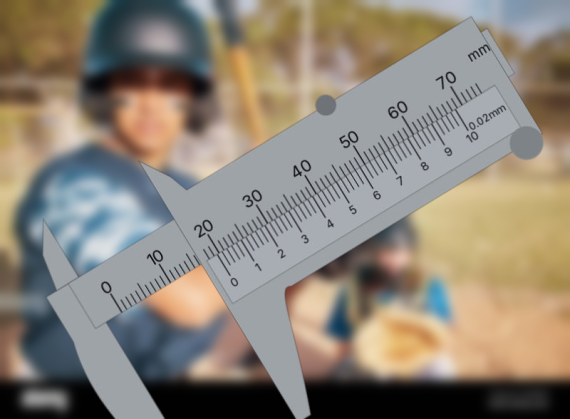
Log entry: 19.6 mm
